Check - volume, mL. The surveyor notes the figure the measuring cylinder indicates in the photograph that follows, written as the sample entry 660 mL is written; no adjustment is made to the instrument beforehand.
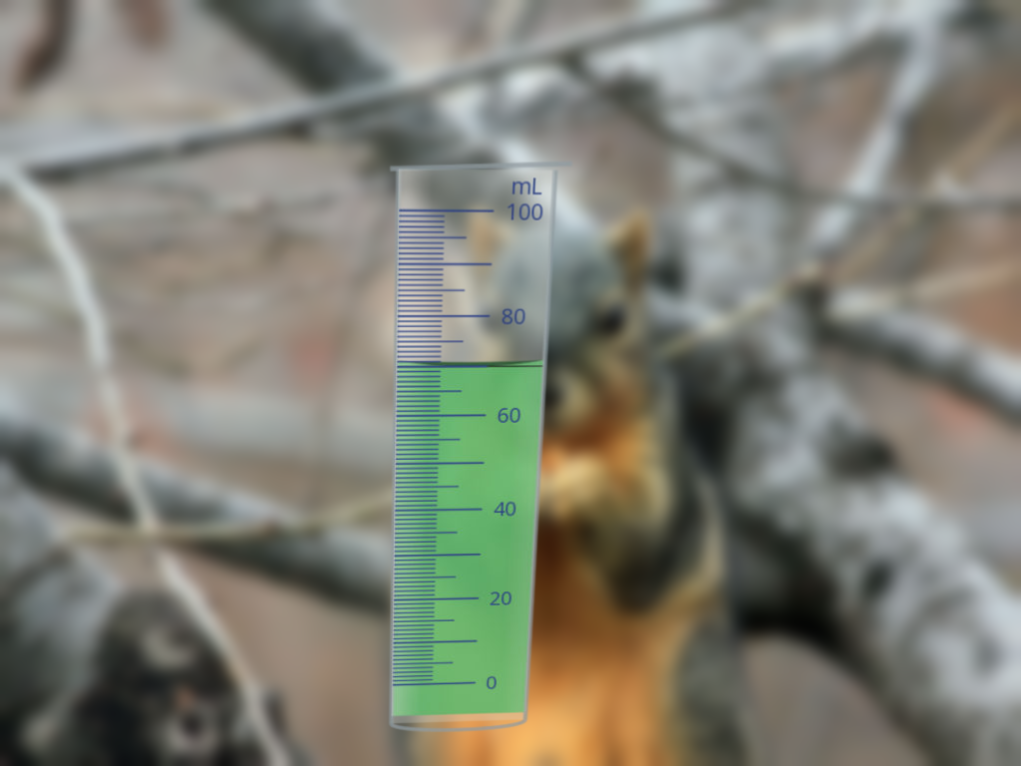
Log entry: 70 mL
